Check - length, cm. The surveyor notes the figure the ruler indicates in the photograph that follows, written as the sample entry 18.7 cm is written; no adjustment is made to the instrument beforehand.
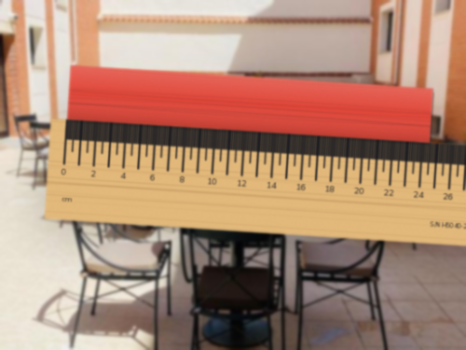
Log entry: 24.5 cm
